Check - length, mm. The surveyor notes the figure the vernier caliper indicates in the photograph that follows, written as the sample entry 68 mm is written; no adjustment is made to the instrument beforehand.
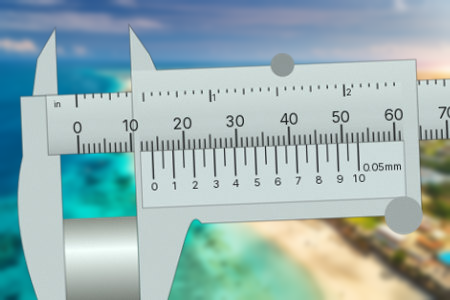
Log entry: 14.0 mm
